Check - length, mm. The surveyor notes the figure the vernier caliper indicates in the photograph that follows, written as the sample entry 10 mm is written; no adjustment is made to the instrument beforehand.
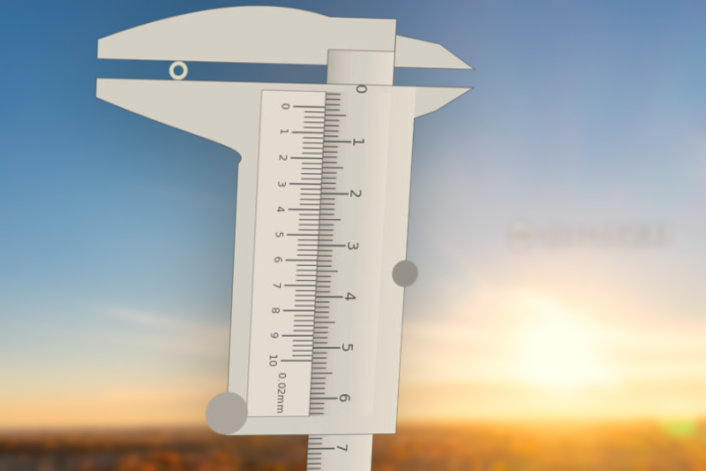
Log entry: 3.5 mm
